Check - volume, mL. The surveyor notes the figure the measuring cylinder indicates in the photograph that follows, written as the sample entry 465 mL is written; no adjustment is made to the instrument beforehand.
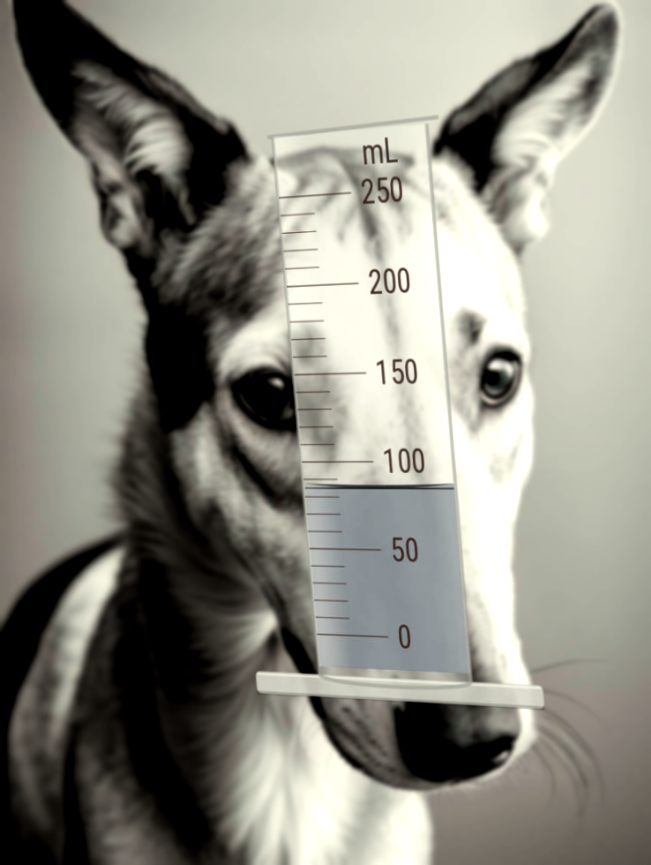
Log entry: 85 mL
